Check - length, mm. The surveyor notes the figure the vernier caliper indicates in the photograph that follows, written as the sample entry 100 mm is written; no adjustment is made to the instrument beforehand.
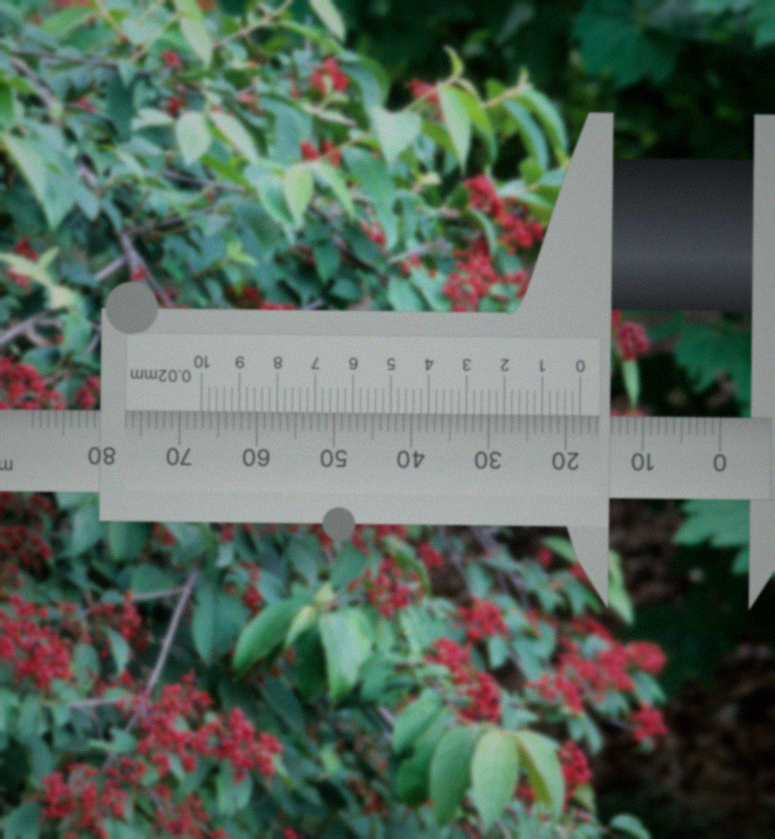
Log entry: 18.2 mm
